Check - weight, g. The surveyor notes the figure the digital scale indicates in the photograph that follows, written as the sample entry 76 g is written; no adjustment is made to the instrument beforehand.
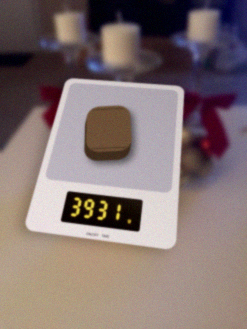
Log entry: 3931 g
